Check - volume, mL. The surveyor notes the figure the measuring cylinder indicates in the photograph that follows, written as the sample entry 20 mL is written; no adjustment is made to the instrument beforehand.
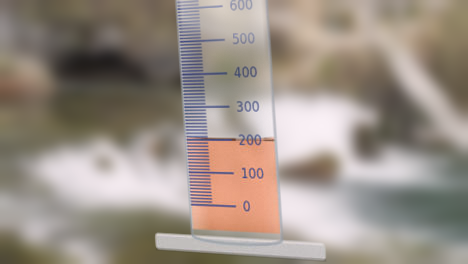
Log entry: 200 mL
